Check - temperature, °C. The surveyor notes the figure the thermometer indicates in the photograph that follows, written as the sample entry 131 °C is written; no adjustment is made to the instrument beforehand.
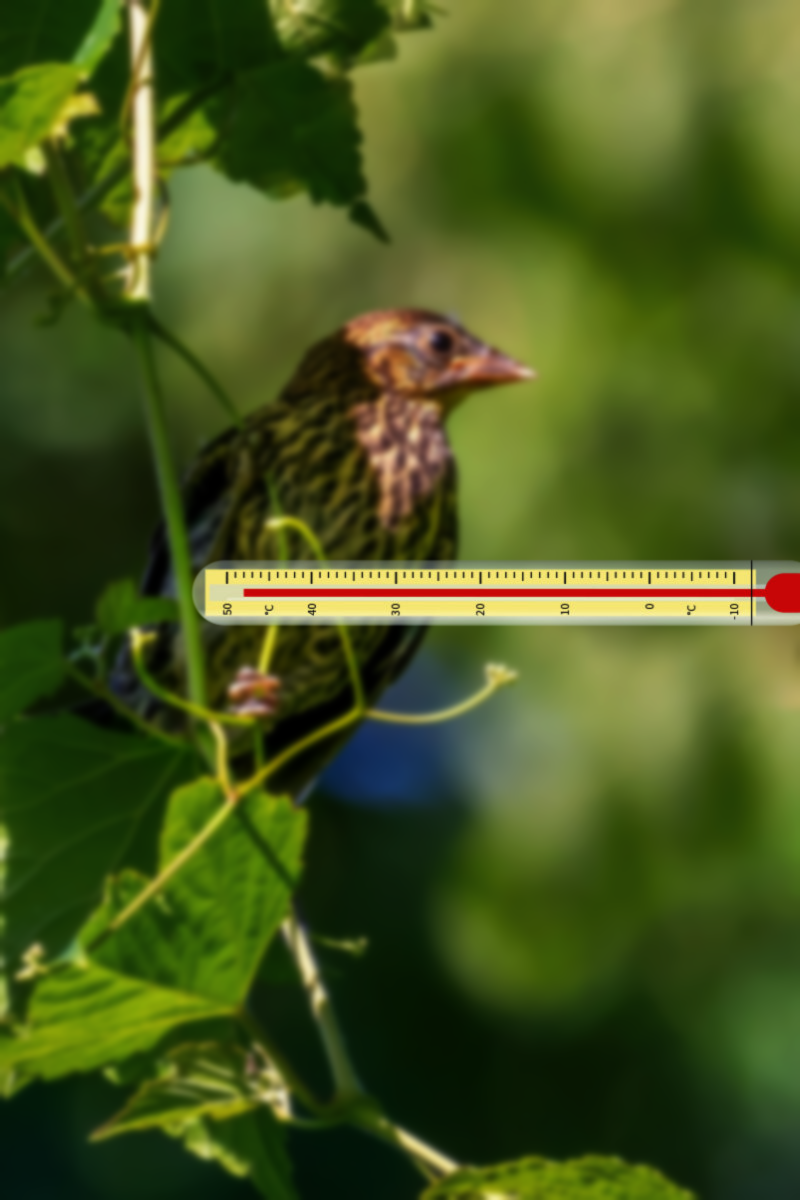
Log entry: 48 °C
